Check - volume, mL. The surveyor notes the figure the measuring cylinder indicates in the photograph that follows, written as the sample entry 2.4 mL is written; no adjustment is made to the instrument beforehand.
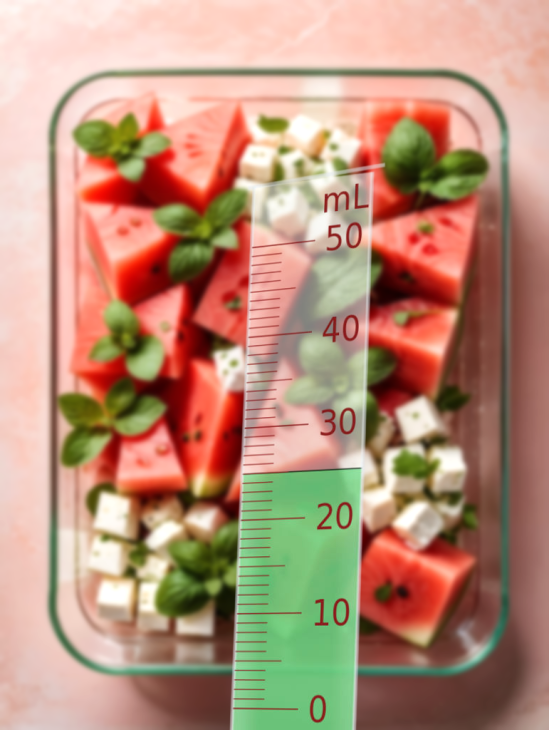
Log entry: 25 mL
